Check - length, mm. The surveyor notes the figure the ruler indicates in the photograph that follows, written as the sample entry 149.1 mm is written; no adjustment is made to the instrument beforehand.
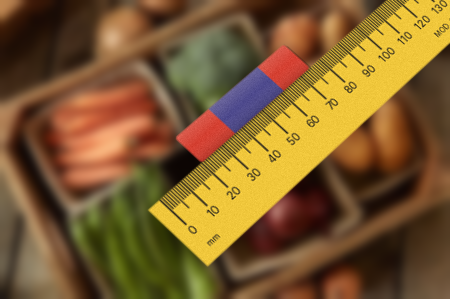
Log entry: 55 mm
